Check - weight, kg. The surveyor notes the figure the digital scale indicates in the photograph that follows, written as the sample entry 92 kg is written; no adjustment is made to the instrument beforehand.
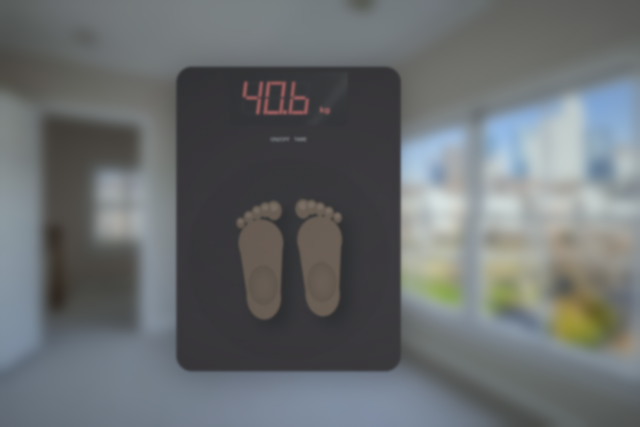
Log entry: 40.6 kg
